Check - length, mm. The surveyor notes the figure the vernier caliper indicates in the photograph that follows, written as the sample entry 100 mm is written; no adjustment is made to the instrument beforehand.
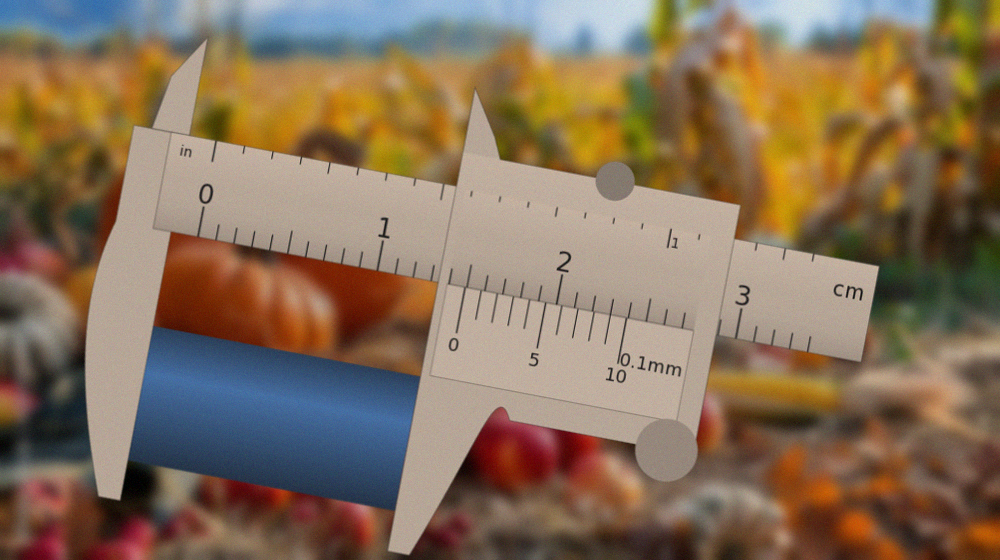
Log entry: 14.9 mm
